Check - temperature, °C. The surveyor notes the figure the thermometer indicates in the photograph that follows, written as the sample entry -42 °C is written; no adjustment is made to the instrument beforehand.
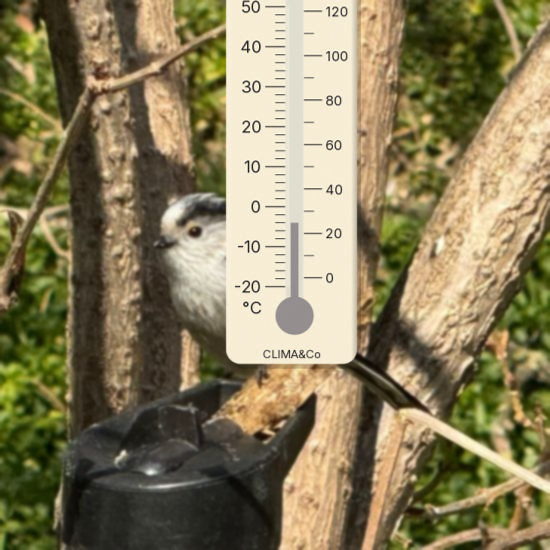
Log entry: -4 °C
